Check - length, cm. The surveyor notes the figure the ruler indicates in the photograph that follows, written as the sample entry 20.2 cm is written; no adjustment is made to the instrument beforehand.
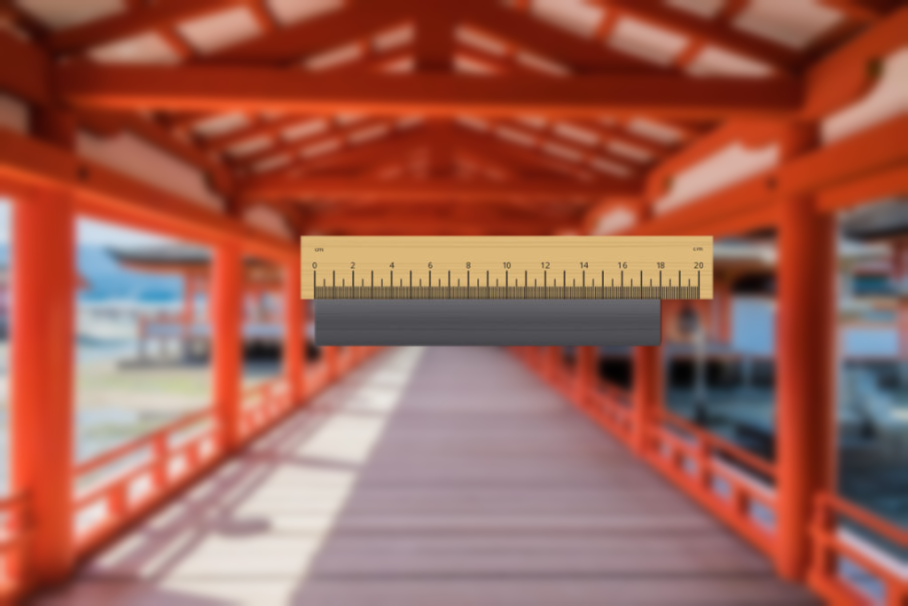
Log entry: 18 cm
